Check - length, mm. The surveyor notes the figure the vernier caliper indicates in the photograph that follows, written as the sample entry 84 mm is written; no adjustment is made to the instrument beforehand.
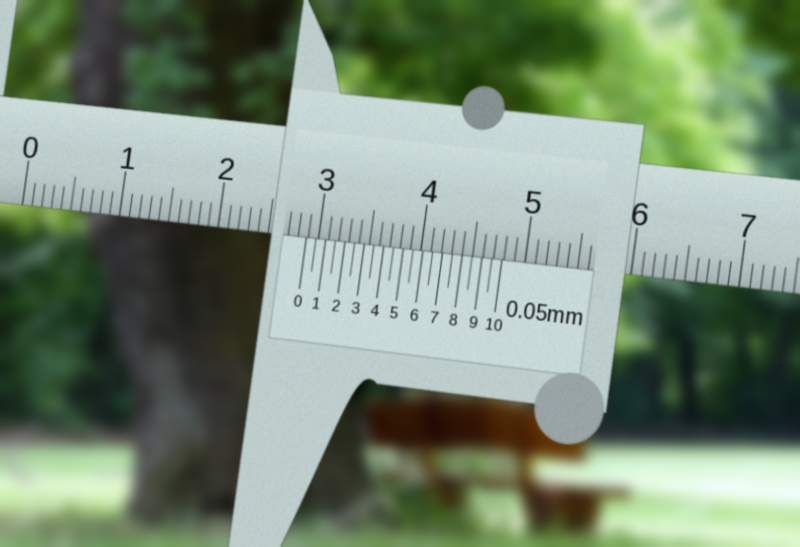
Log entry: 28.8 mm
